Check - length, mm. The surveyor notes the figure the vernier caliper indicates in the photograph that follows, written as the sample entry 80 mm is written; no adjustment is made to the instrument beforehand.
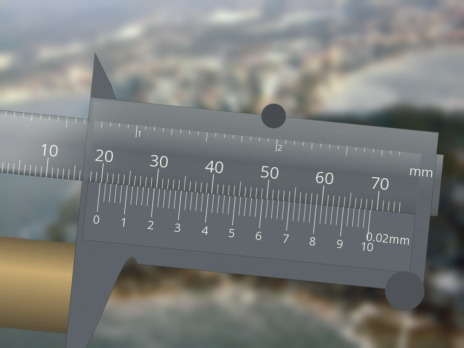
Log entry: 19.8 mm
